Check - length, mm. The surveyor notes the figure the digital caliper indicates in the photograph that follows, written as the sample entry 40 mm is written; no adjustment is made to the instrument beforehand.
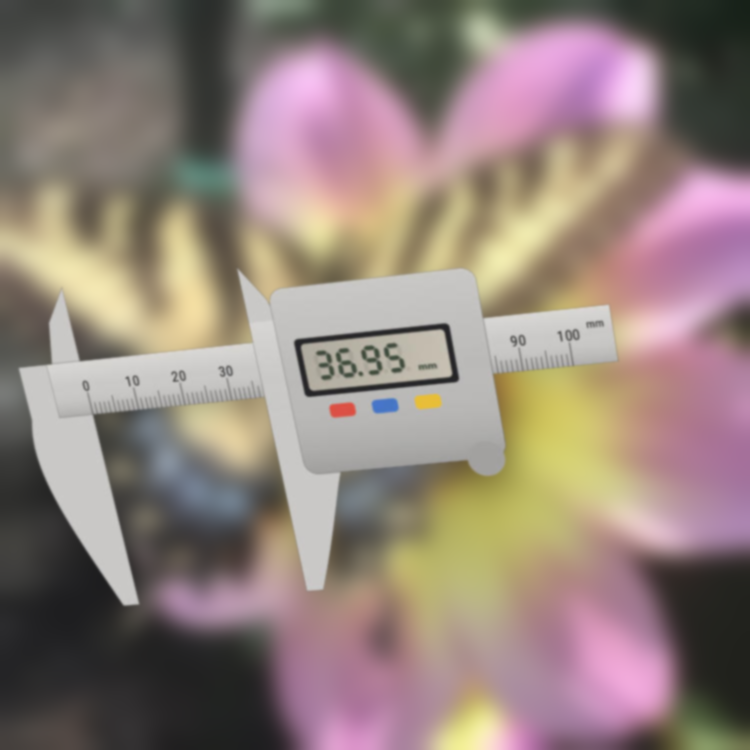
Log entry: 36.95 mm
